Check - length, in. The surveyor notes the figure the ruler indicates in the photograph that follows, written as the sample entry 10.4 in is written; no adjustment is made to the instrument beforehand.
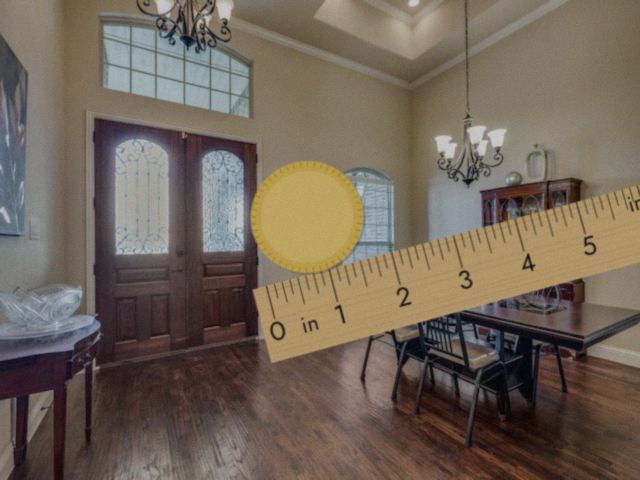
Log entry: 1.75 in
